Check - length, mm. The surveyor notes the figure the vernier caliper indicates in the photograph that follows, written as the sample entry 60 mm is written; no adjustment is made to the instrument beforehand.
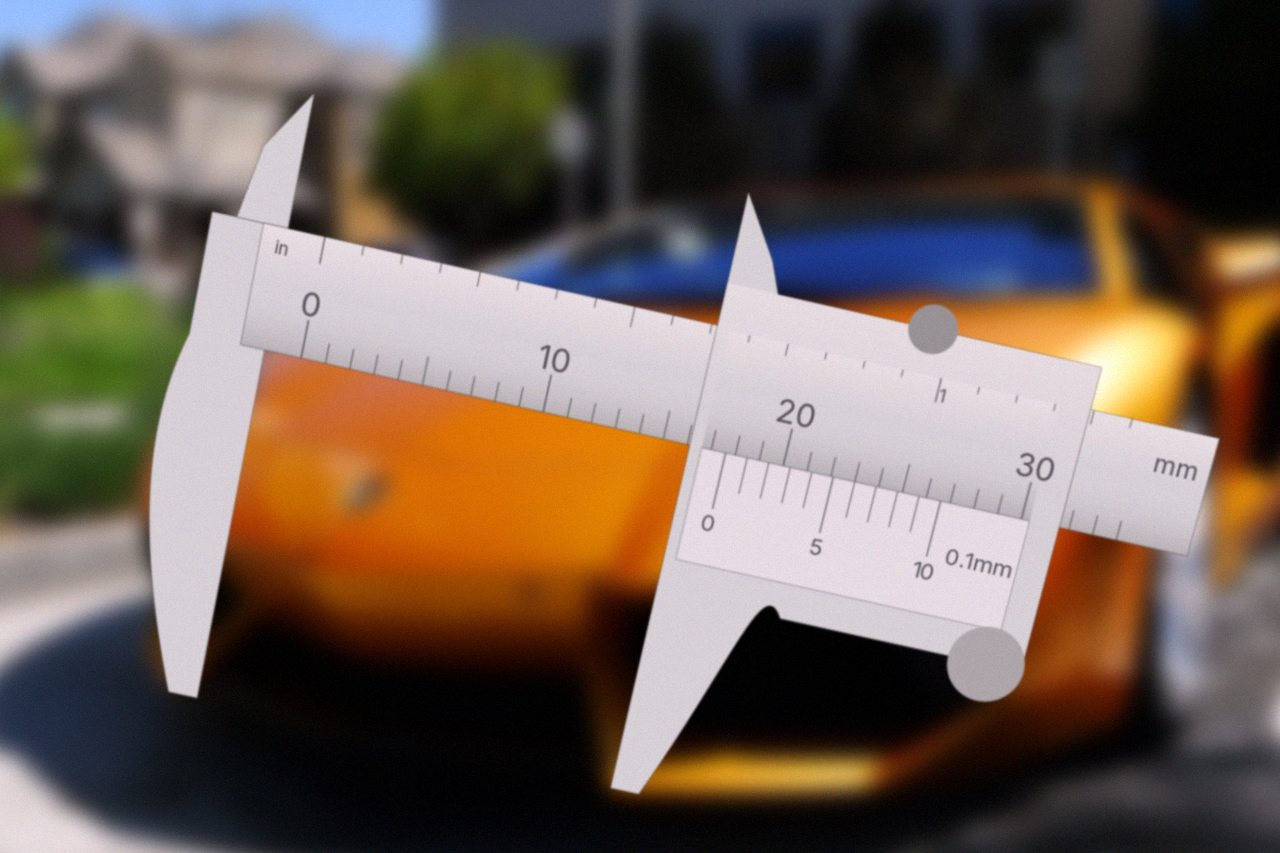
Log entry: 17.6 mm
